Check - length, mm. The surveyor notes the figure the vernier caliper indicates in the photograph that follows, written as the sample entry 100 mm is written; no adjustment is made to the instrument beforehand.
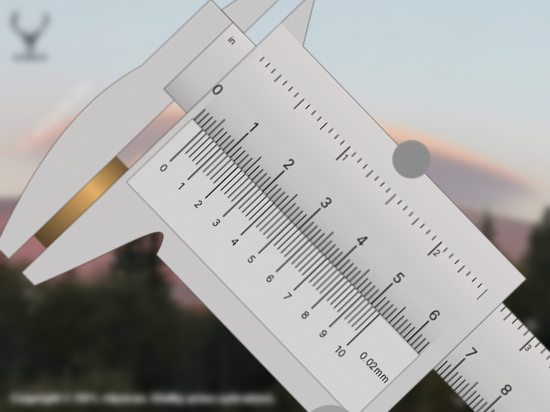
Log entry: 3.5 mm
